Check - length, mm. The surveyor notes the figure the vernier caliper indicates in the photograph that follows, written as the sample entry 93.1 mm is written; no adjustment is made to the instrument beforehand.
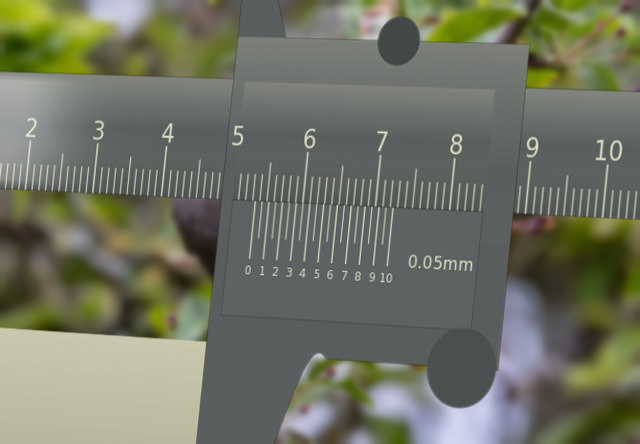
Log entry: 53.4 mm
